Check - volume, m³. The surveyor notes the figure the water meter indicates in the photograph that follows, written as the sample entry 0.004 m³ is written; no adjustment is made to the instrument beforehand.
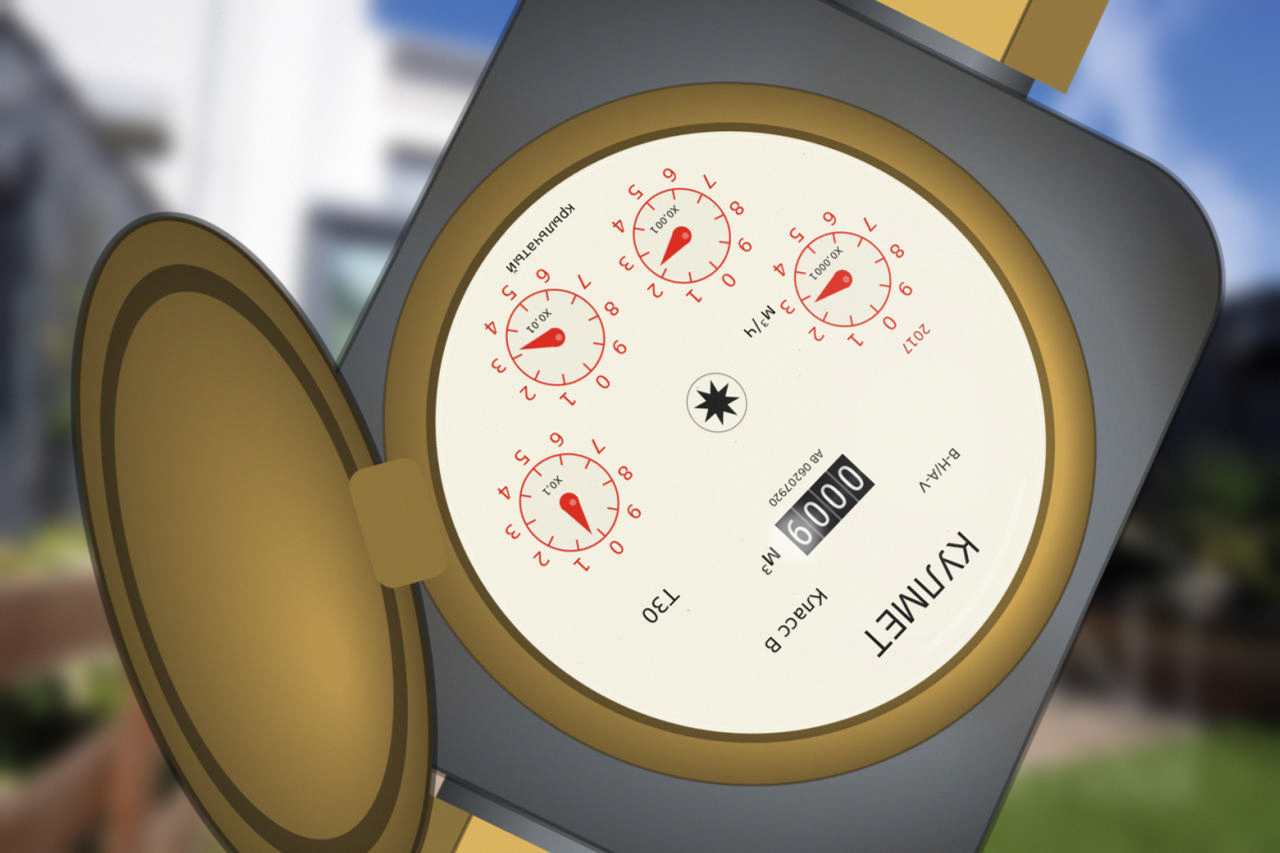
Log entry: 9.0322 m³
